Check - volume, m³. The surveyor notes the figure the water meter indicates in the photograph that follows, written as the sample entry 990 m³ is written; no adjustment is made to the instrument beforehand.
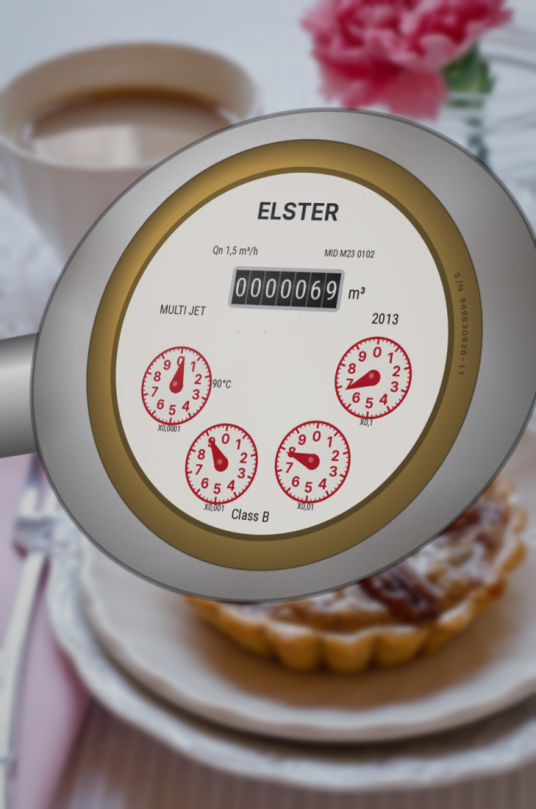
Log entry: 69.6790 m³
